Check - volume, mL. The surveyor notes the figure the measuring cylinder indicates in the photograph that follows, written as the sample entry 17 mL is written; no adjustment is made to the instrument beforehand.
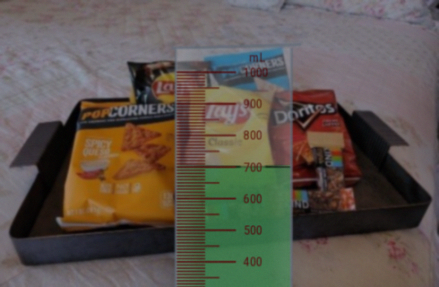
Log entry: 700 mL
